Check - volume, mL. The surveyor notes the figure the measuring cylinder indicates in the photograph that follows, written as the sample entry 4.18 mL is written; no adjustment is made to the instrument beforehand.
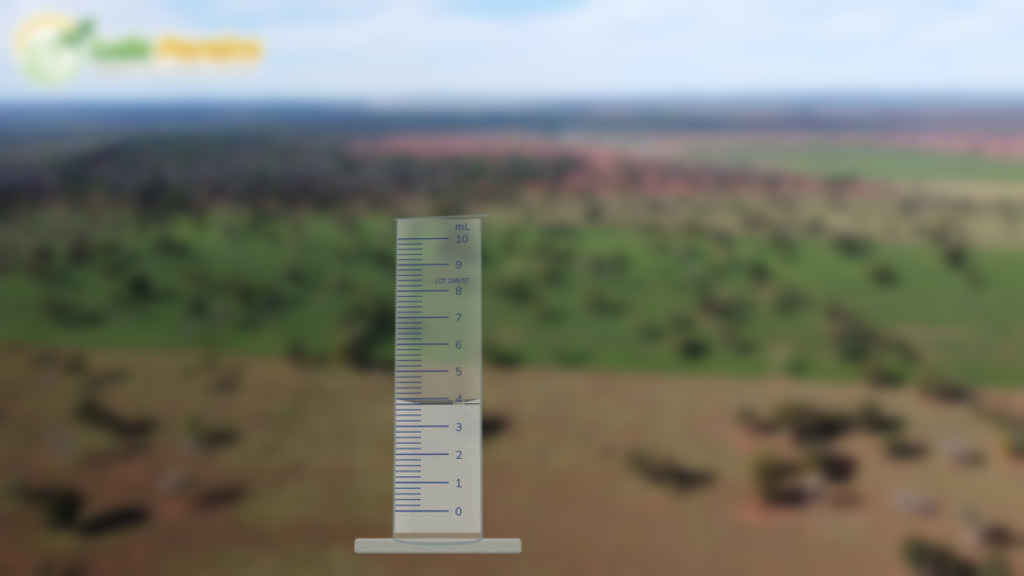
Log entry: 3.8 mL
